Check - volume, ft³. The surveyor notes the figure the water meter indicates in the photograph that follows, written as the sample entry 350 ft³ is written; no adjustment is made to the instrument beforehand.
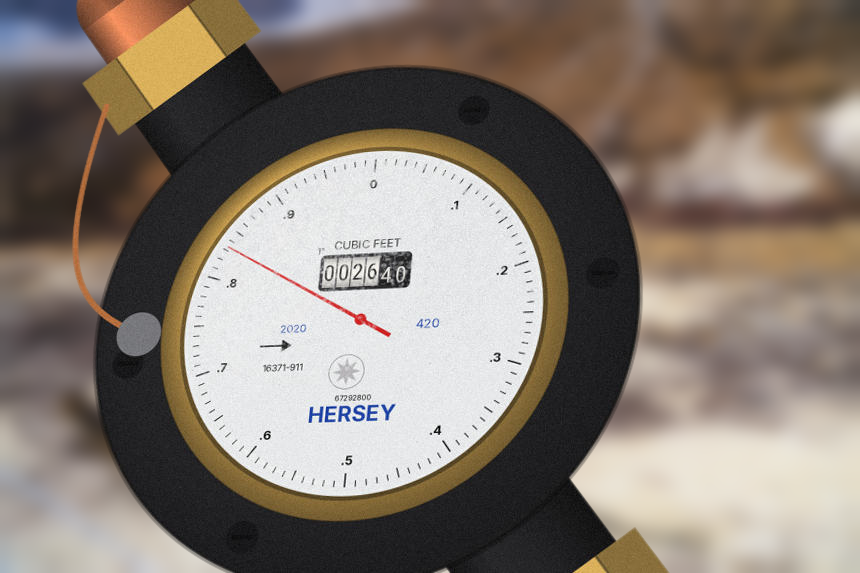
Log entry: 2639.83 ft³
